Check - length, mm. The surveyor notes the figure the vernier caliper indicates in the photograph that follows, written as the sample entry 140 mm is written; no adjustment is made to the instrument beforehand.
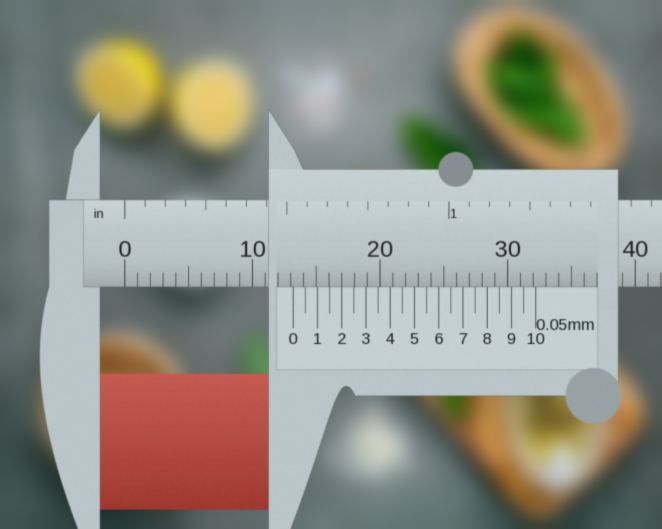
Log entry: 13.2 mm
